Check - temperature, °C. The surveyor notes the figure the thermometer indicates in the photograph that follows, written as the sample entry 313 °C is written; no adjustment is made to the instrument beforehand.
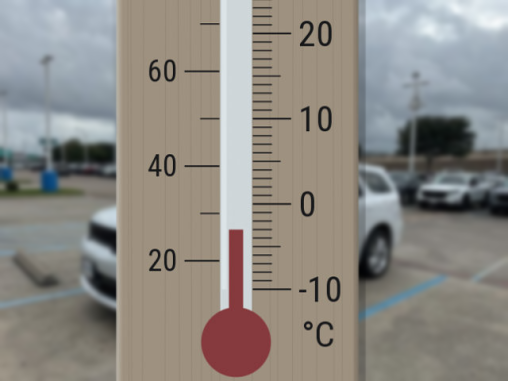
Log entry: -3 °C
